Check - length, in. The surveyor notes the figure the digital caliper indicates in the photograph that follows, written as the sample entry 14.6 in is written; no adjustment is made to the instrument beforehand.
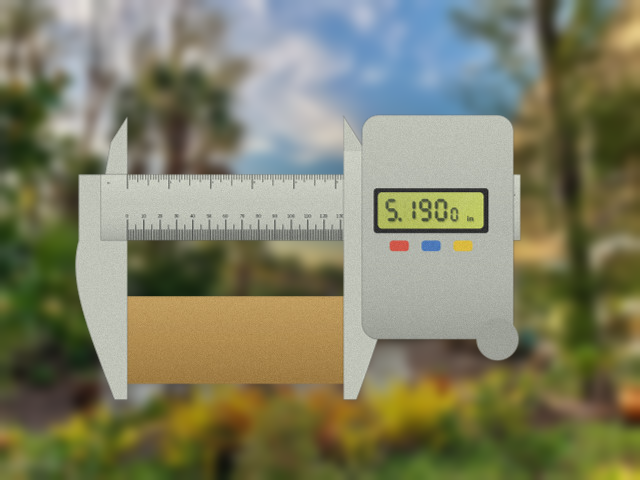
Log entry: 5.1900 in
